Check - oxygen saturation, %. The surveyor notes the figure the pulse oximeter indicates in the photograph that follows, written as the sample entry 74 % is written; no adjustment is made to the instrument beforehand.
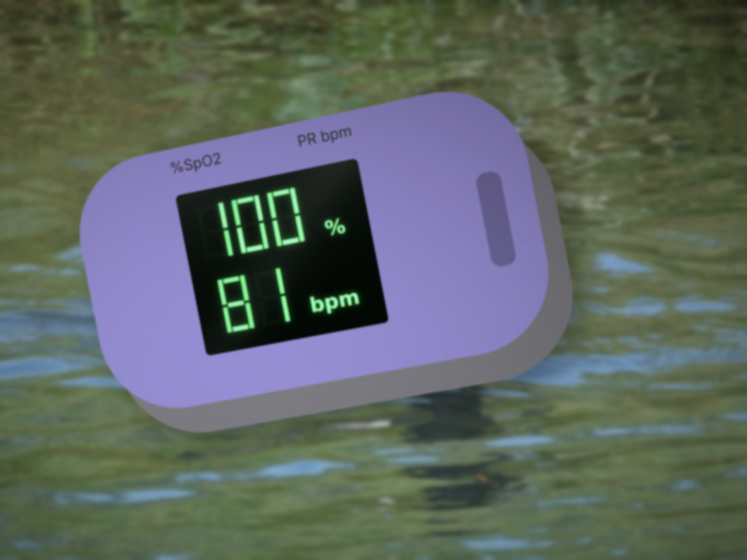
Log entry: 100 %
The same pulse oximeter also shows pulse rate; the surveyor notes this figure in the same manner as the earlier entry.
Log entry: 81 bpm
